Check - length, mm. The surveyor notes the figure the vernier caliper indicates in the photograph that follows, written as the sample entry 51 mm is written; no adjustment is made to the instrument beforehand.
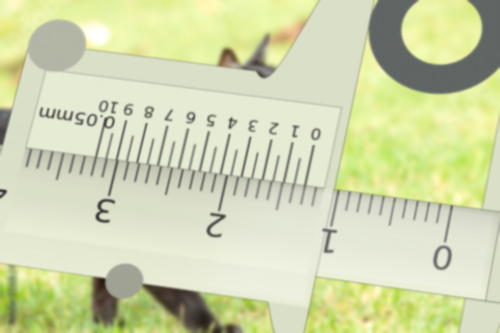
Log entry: 13.0 mm
